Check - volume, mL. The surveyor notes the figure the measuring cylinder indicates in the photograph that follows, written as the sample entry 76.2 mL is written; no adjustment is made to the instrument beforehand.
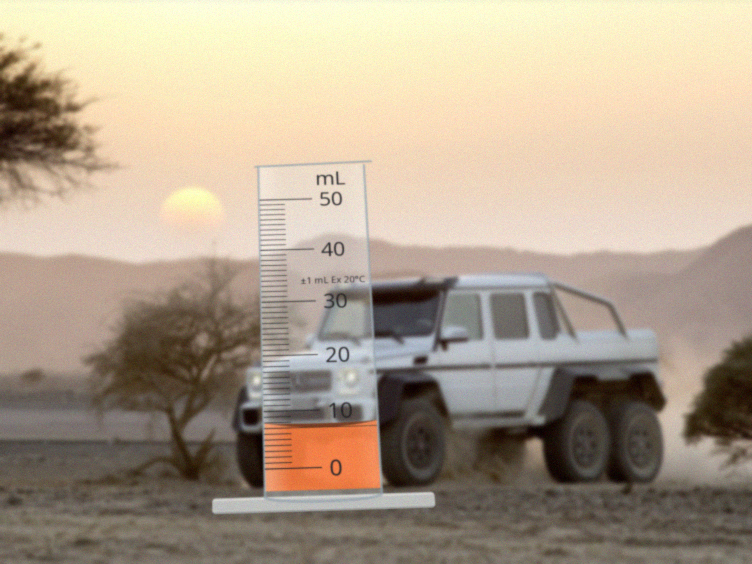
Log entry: 7 mL
